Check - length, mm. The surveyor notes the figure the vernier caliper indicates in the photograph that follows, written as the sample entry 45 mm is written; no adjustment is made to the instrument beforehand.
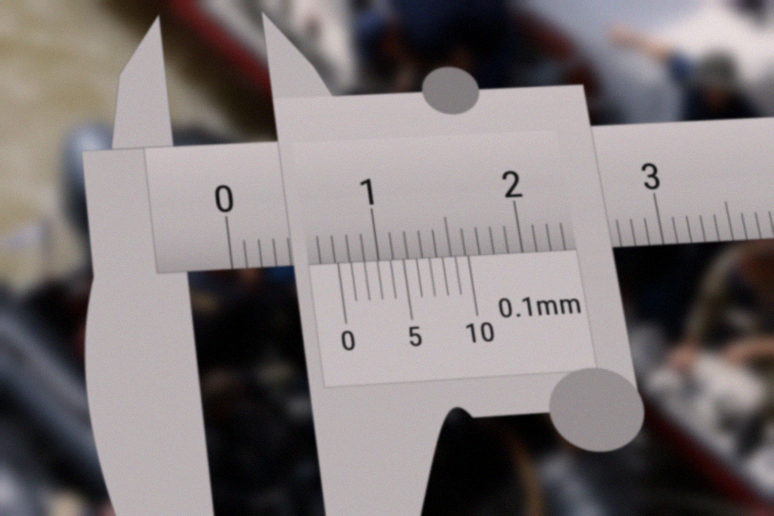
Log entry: 7.2 mm
